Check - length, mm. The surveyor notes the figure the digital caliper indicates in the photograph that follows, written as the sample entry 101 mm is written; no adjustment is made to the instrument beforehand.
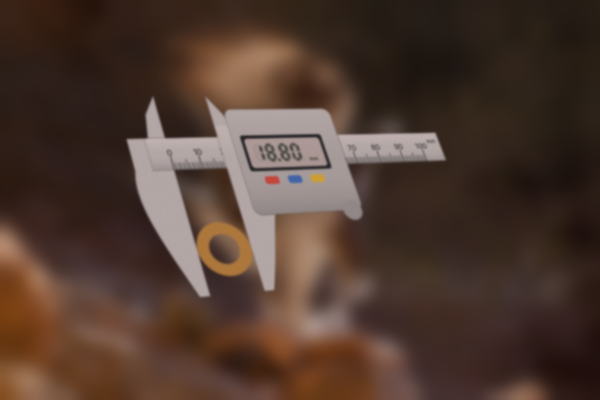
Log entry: 18.80 mm
